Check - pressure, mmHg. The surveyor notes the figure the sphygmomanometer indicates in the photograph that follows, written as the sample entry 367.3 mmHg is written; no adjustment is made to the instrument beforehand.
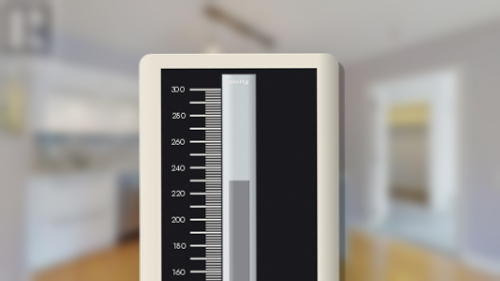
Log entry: 230 mmHg
